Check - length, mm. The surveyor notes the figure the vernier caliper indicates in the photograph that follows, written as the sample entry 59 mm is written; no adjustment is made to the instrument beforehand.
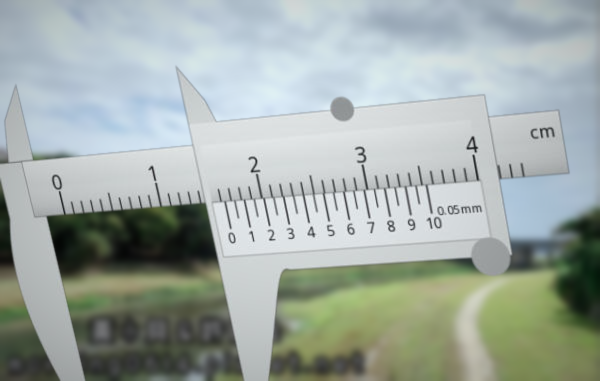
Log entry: 16.4 mm
